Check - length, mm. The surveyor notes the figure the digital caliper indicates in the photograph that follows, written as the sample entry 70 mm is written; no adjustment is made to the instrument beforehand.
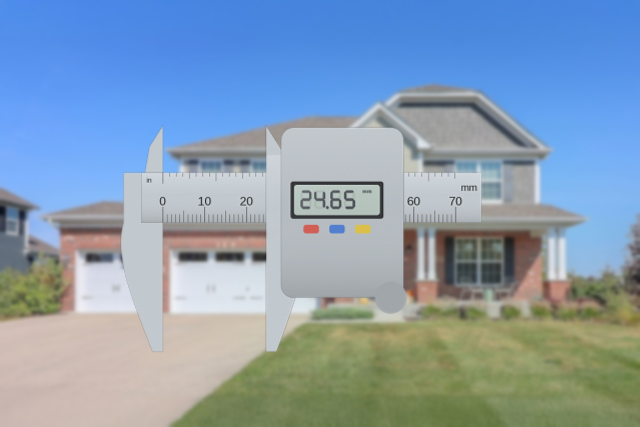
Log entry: 24.65 mm
